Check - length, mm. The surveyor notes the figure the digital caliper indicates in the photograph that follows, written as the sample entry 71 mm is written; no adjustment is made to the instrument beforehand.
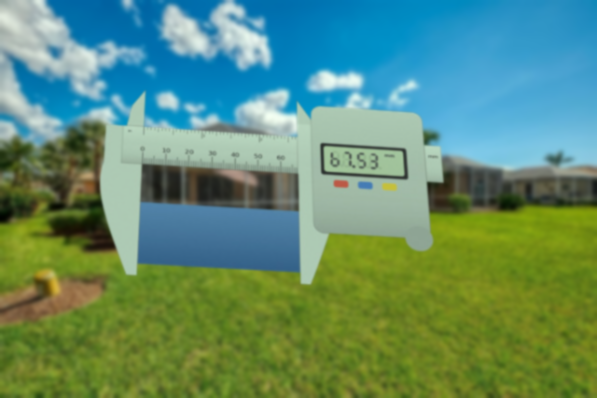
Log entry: 67.53 mm
